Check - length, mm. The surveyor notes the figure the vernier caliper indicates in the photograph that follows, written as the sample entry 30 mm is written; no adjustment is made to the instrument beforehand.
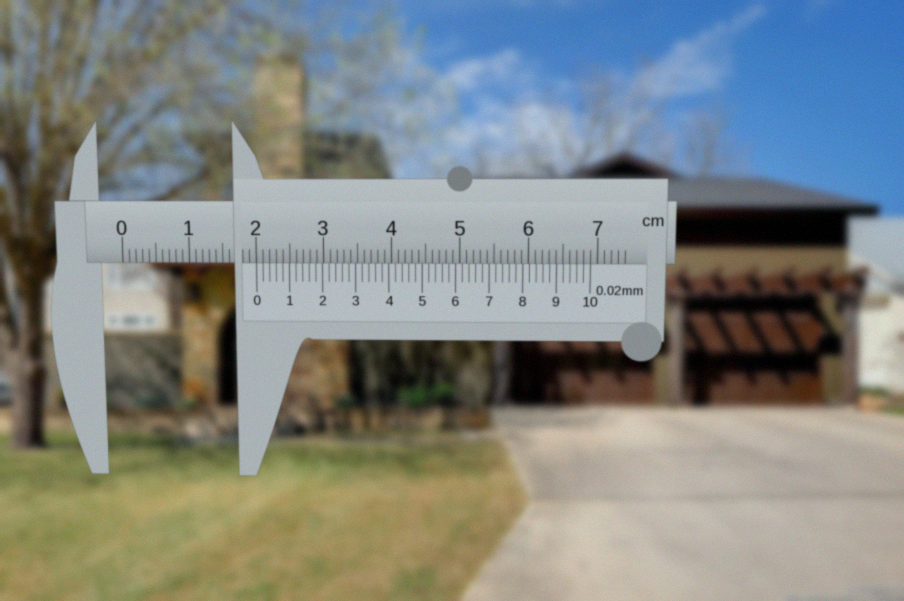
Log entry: 20.0 mm
